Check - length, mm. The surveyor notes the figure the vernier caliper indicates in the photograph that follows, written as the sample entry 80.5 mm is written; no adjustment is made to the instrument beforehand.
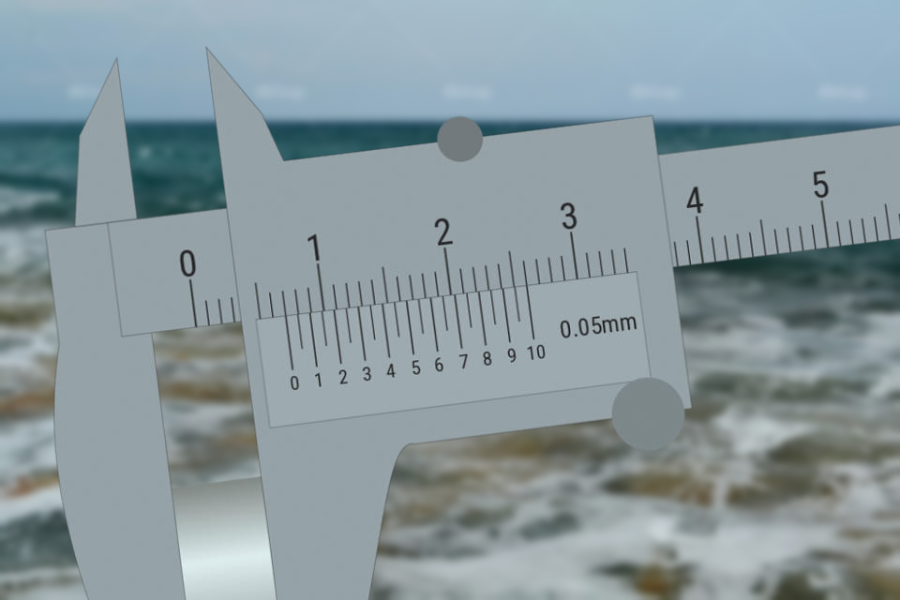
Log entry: 7.0 mm
